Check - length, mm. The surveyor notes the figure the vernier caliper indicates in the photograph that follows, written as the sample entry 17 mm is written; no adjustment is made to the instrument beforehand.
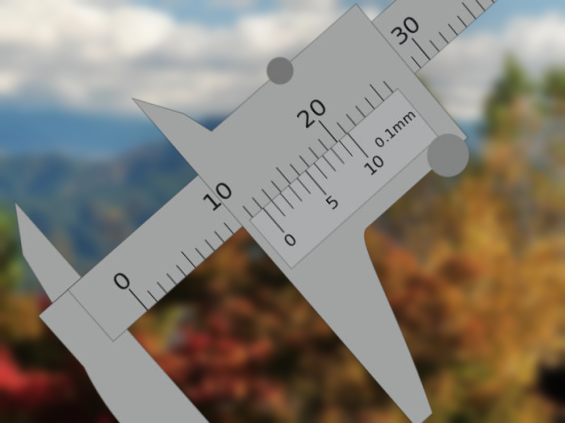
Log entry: 12.1 mm
